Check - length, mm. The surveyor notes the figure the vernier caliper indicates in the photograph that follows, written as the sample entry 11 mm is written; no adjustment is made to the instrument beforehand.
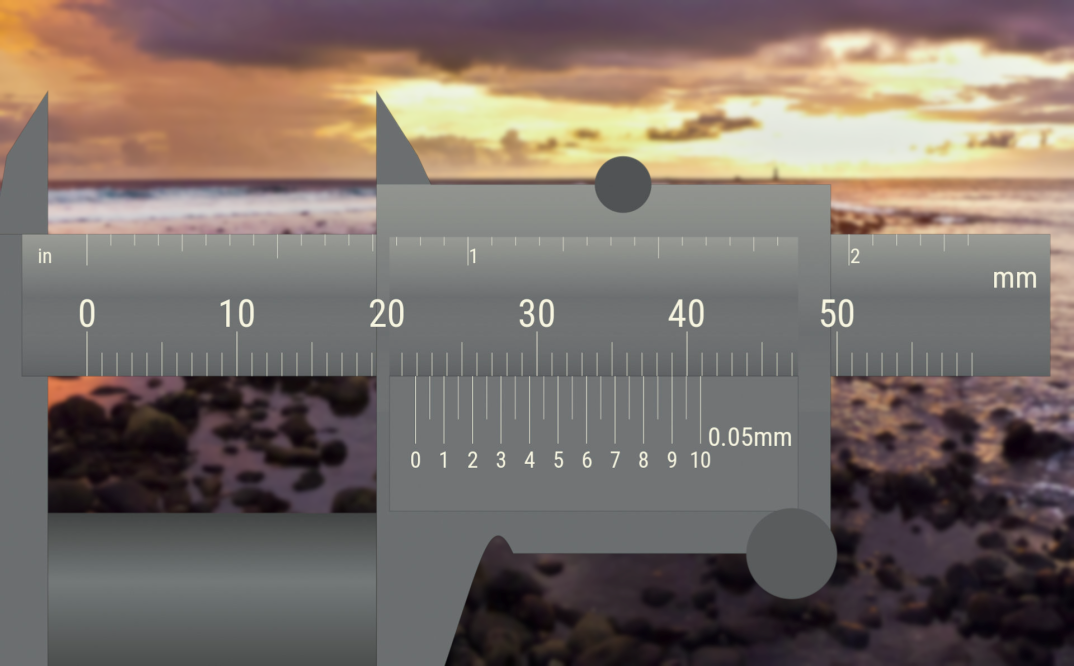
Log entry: 21.9 mm
